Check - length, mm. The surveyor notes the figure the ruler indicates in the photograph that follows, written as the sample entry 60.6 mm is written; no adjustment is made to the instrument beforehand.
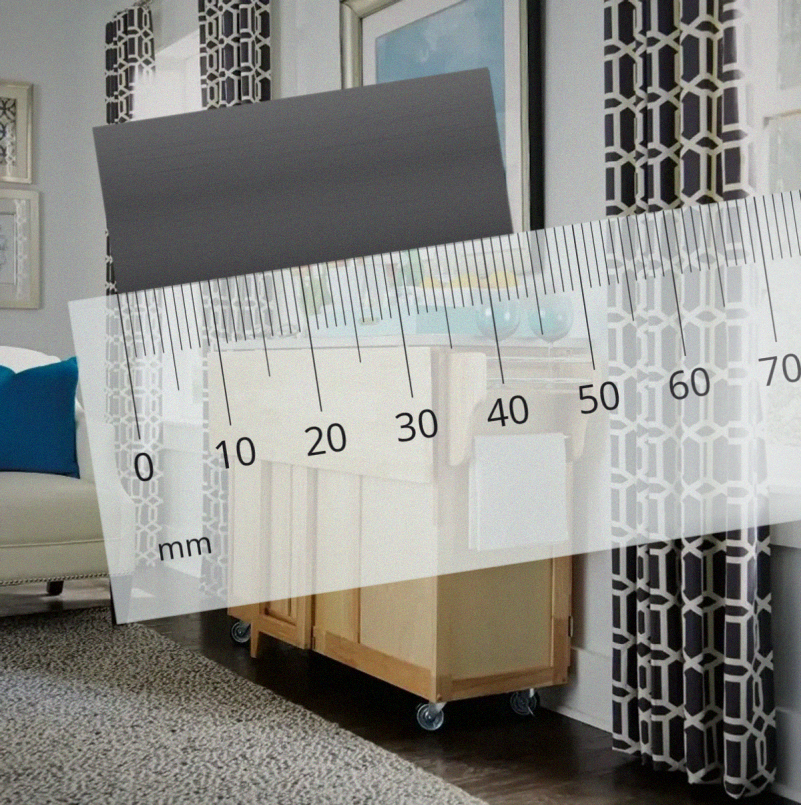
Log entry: 43.5 mm
